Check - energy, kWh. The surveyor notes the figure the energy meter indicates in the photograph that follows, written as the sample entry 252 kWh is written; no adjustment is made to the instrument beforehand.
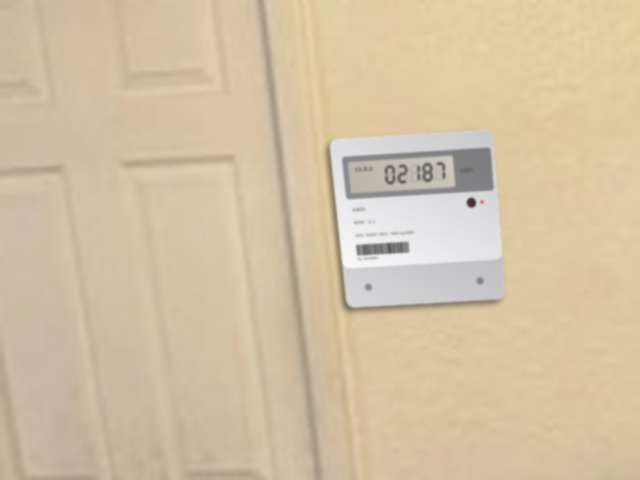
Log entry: 2187 kWh
